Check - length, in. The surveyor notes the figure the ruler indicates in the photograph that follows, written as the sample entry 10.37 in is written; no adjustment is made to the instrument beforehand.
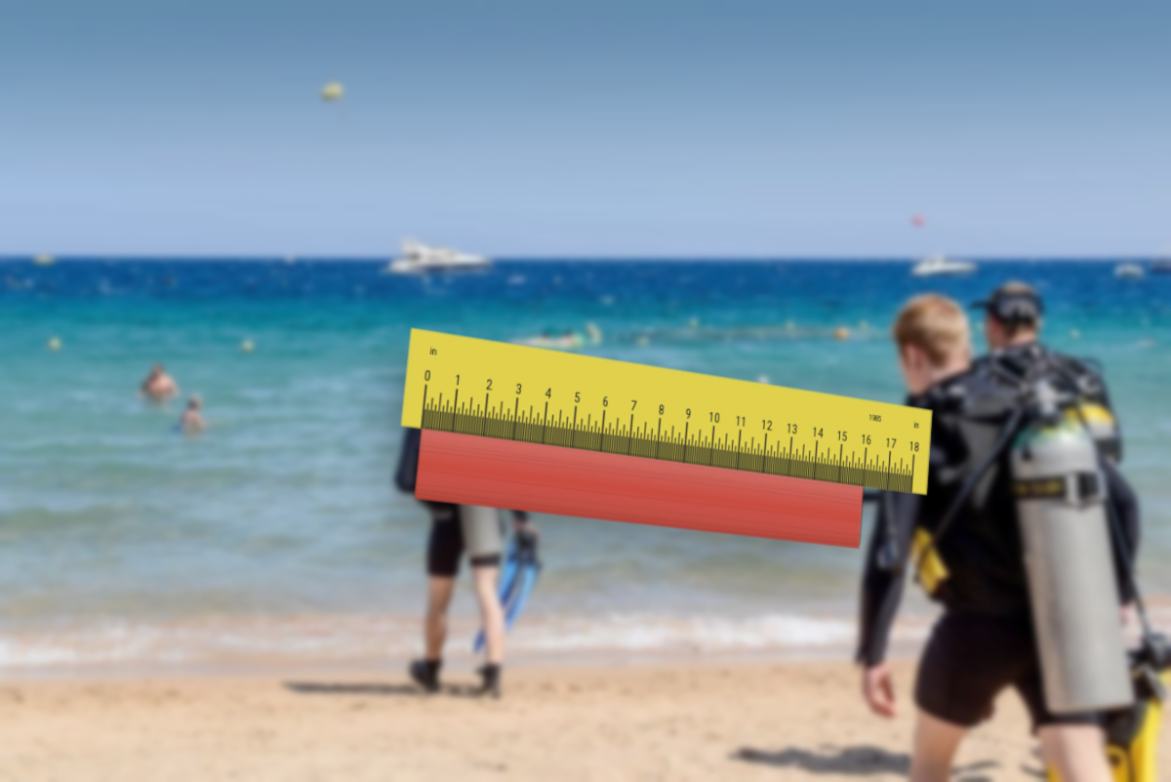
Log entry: 16 in
